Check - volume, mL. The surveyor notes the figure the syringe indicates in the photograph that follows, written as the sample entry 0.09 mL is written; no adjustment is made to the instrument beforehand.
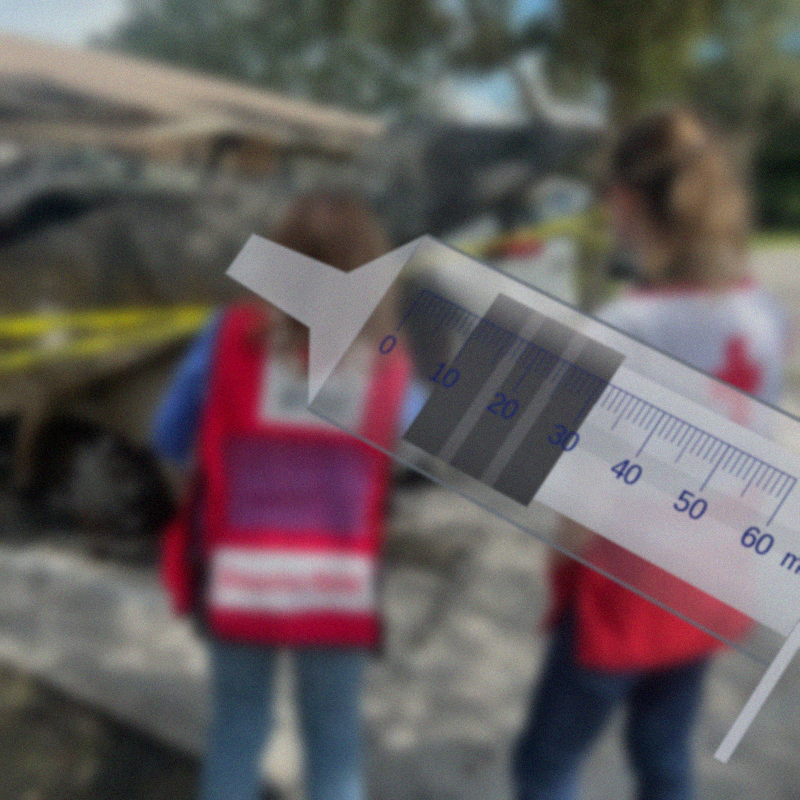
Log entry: 10 mL
